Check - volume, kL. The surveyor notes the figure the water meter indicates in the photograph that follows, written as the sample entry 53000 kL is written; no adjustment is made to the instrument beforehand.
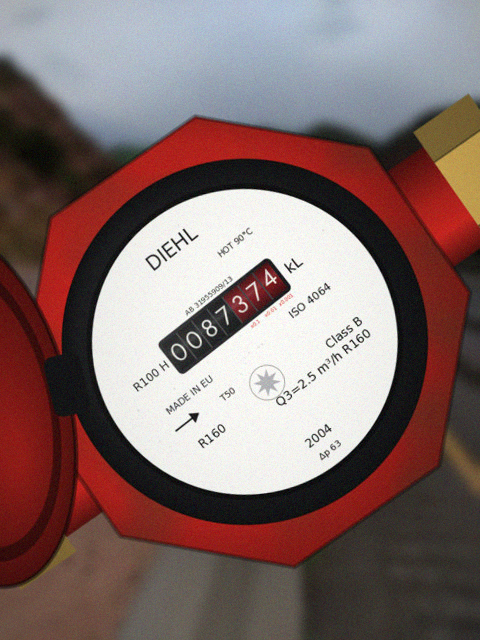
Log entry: 87.374 kL
